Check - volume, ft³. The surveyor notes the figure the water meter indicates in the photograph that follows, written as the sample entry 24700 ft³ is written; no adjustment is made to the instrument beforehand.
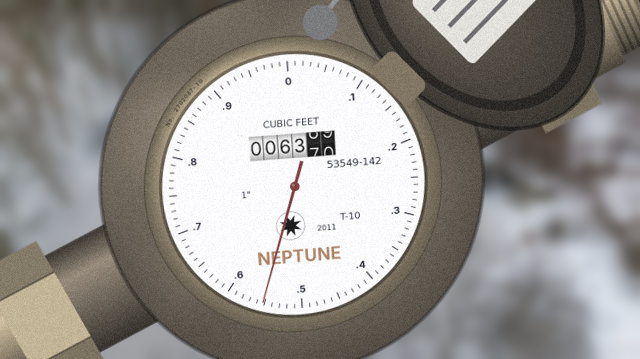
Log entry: 6369.55 ft³
